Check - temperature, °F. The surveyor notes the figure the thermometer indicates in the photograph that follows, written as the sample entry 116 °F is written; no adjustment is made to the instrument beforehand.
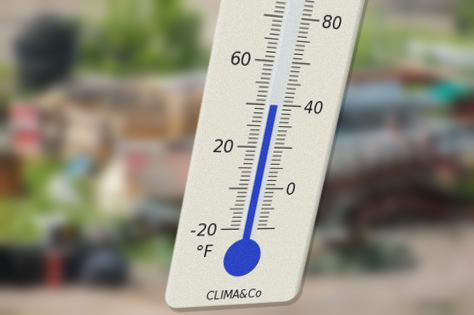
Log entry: 40 °F
